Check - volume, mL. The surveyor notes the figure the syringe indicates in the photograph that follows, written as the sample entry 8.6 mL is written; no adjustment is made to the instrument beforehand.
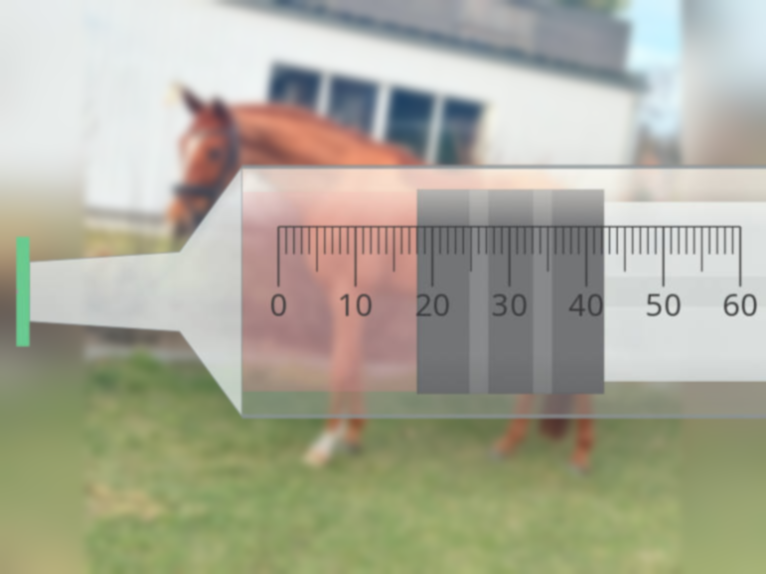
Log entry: 18 mL
